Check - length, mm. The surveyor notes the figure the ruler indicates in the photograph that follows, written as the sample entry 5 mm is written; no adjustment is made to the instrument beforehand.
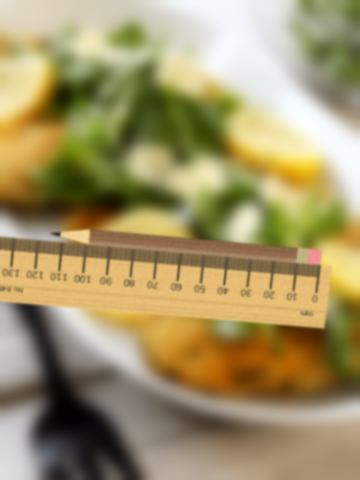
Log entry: 115 mm
